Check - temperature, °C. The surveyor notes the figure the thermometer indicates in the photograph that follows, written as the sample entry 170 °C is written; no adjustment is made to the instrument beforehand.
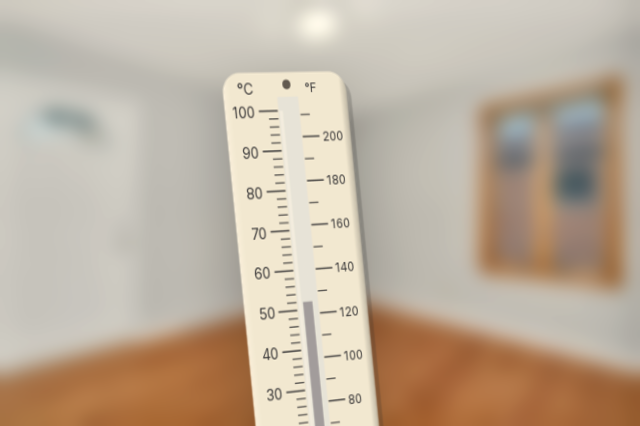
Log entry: 52 °C
